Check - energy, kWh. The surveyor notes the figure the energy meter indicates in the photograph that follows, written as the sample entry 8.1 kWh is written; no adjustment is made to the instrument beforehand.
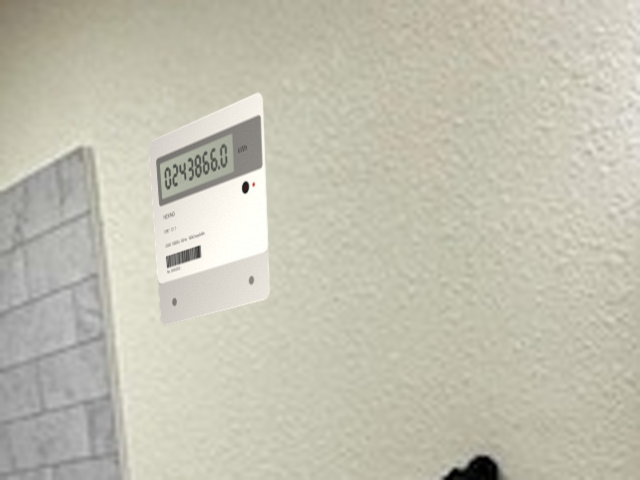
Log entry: 243866.0 kWh
